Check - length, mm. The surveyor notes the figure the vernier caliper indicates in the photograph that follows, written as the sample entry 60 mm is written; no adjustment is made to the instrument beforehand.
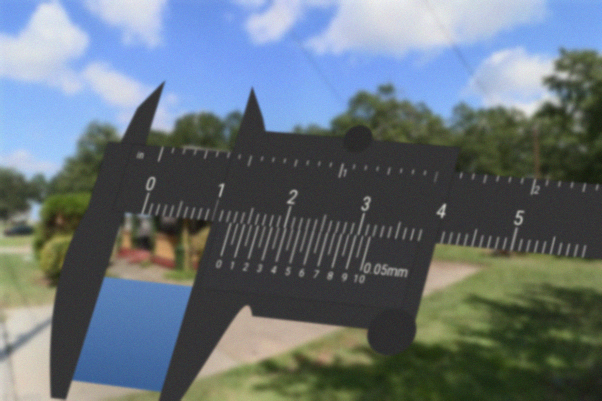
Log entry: 12.6 mm
